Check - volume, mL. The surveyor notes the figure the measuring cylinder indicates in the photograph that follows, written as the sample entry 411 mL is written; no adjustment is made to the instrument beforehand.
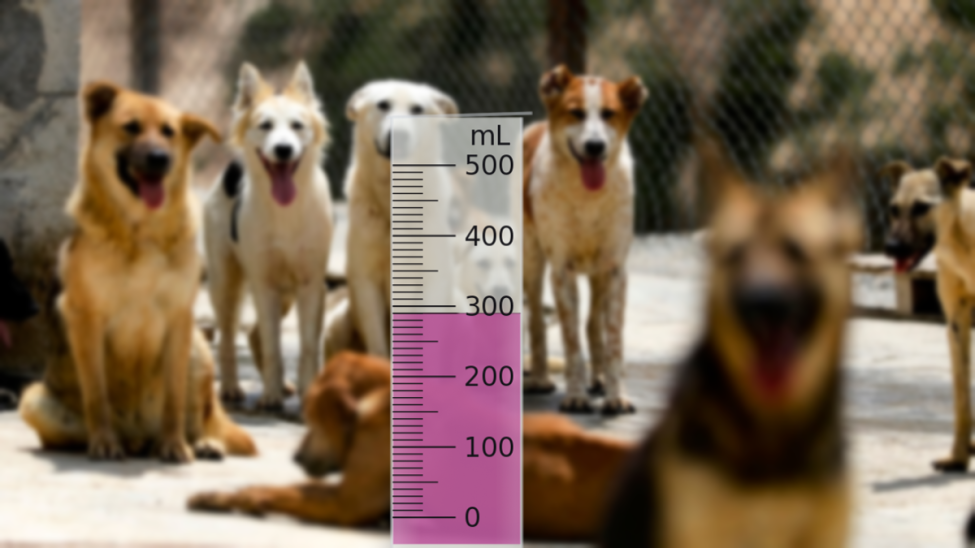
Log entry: 290 mL
